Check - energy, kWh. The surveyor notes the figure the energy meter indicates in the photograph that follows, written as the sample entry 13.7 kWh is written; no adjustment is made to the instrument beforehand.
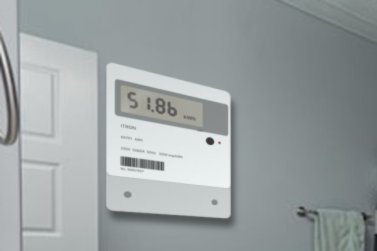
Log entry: 51.86 kWh
